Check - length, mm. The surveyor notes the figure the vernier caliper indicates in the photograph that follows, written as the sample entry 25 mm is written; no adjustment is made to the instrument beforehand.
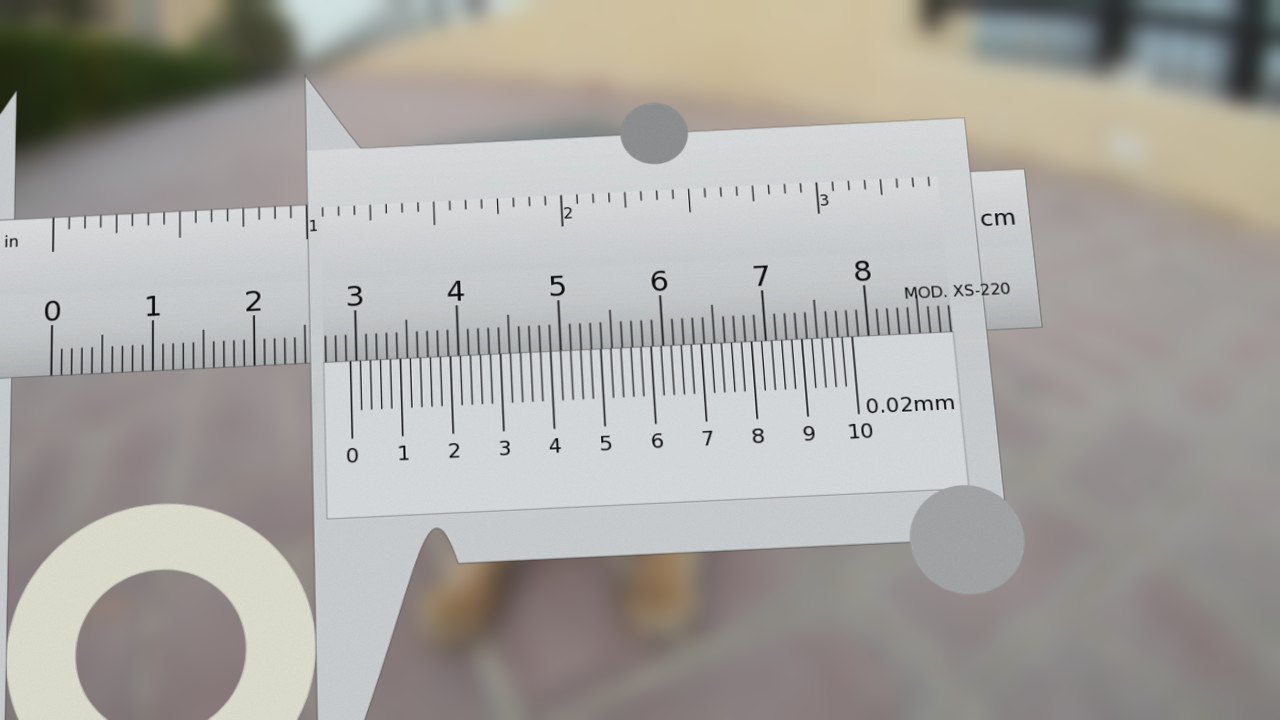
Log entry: 29.4 mm
